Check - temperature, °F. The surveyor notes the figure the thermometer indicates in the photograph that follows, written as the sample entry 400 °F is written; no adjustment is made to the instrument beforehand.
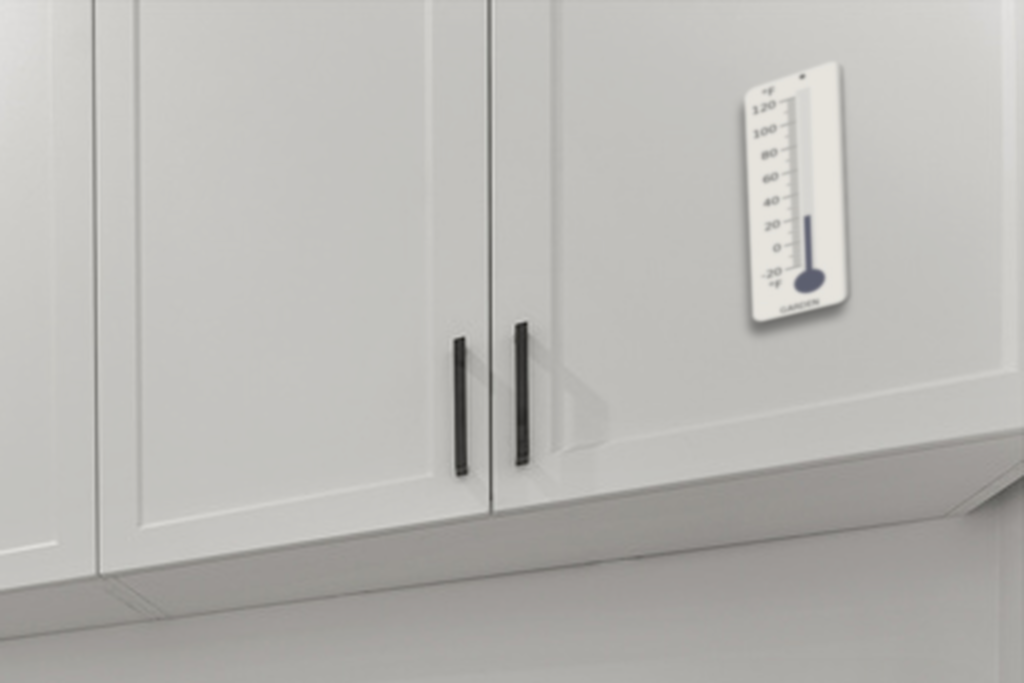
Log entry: 20 °F
